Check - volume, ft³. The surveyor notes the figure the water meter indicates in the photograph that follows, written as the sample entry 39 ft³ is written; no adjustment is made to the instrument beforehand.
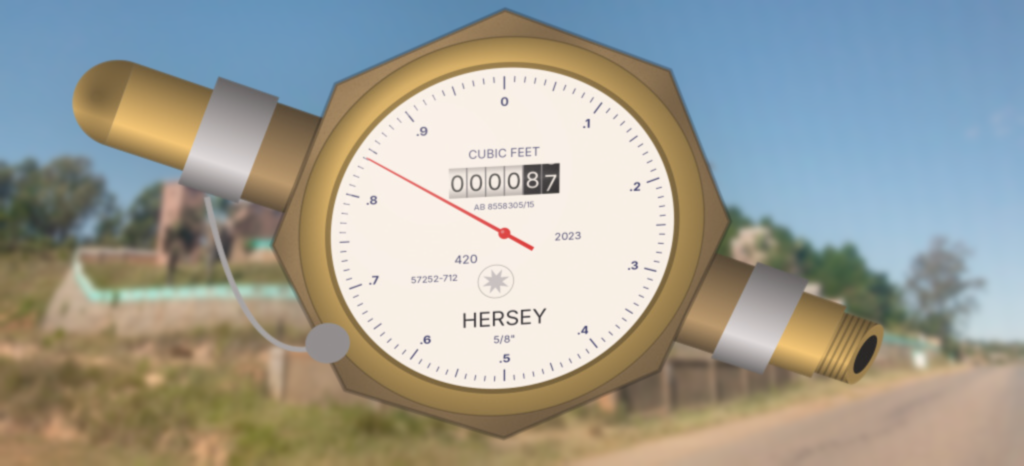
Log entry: 86.84 ft³
